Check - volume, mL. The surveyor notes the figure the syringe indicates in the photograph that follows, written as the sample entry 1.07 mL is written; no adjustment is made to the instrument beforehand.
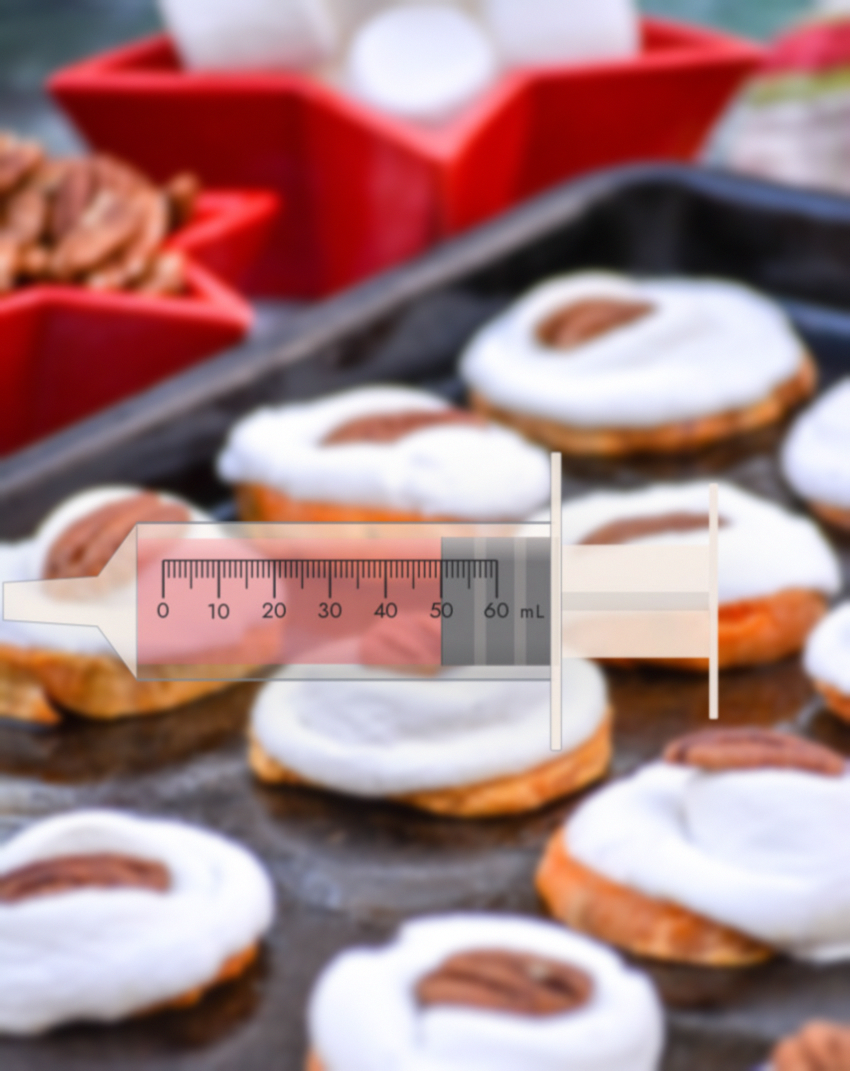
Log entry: 50 mL
